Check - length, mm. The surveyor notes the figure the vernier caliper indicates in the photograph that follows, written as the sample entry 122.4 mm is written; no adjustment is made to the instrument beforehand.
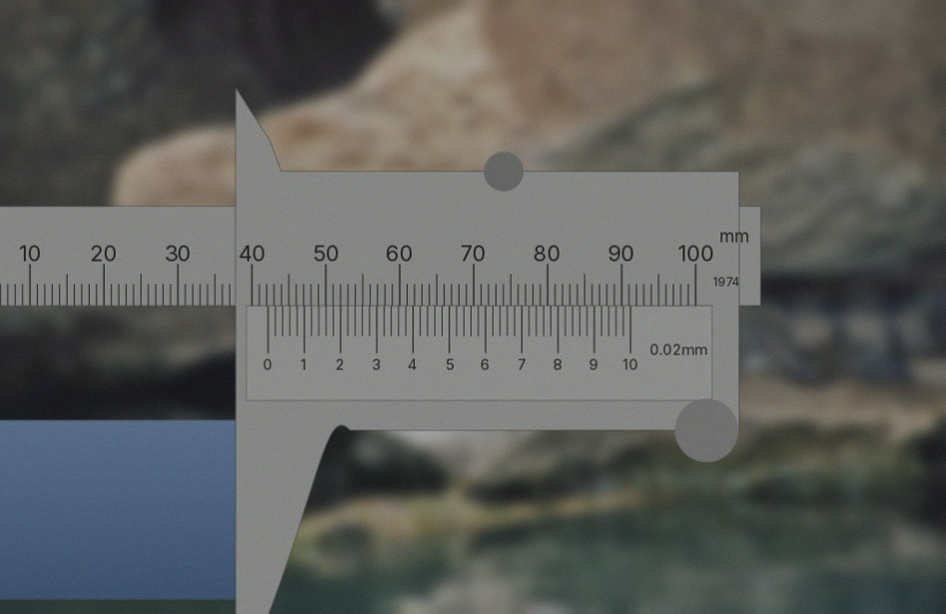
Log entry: 42.2 mm
